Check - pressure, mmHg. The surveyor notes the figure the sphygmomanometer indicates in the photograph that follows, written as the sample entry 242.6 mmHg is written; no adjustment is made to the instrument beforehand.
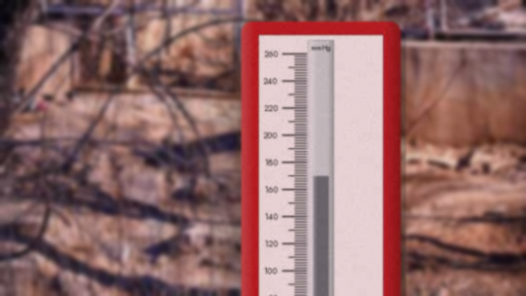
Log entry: 170 mmHg
